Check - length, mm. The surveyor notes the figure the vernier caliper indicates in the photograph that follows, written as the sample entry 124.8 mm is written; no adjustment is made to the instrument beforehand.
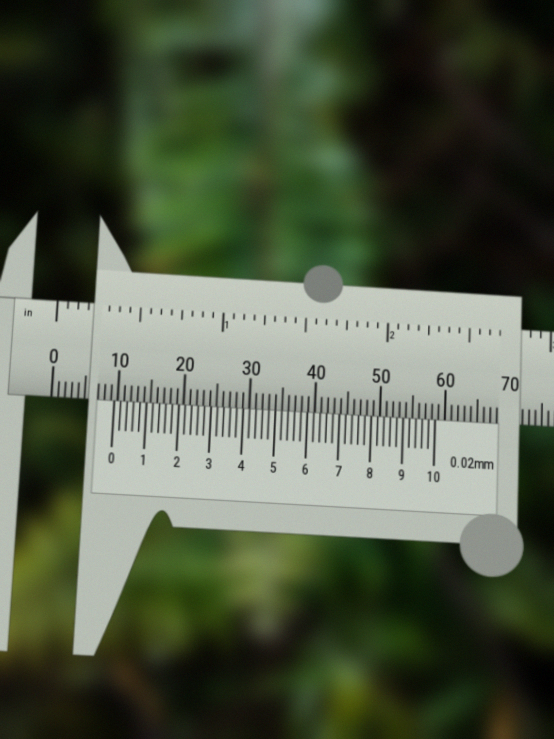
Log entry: 9.5 mm
